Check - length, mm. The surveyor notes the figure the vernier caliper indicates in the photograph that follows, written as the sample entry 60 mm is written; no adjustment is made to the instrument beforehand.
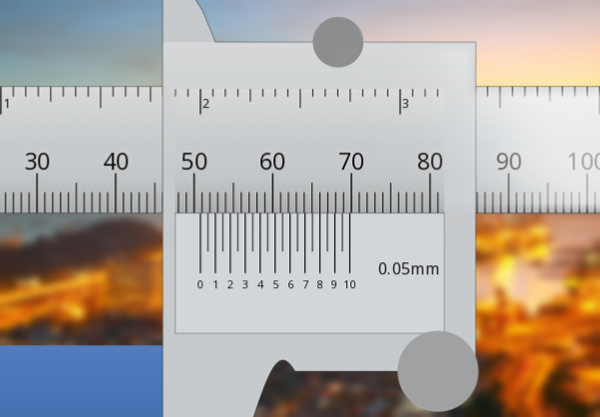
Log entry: 50.8 mm
